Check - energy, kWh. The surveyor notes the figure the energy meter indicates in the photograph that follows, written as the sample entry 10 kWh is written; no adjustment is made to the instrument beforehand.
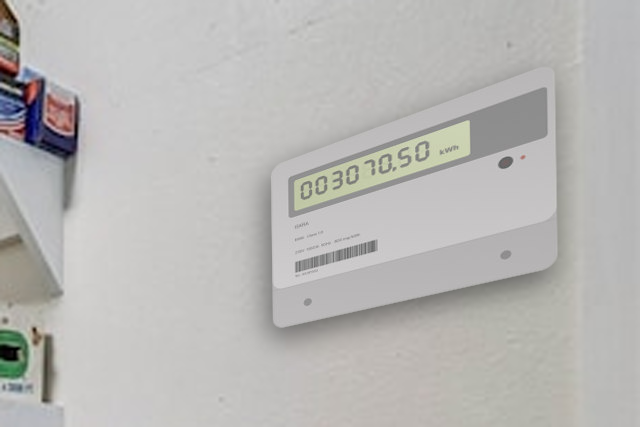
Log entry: 3070.50 kWh
